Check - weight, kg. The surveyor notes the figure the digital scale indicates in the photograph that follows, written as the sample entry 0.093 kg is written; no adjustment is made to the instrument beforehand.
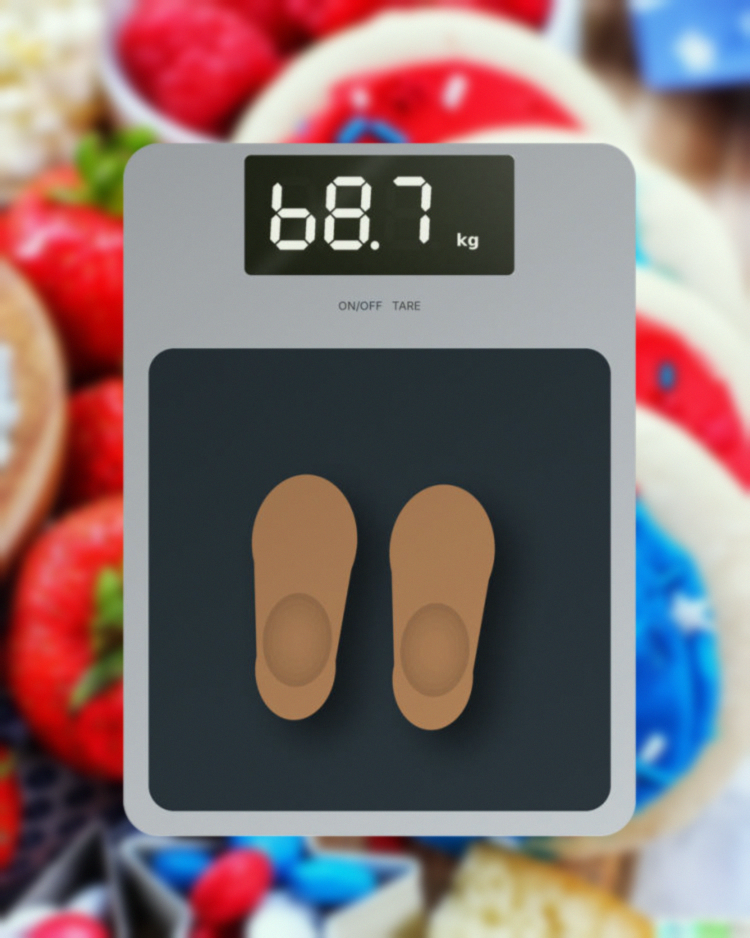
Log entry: 68.7 kg
